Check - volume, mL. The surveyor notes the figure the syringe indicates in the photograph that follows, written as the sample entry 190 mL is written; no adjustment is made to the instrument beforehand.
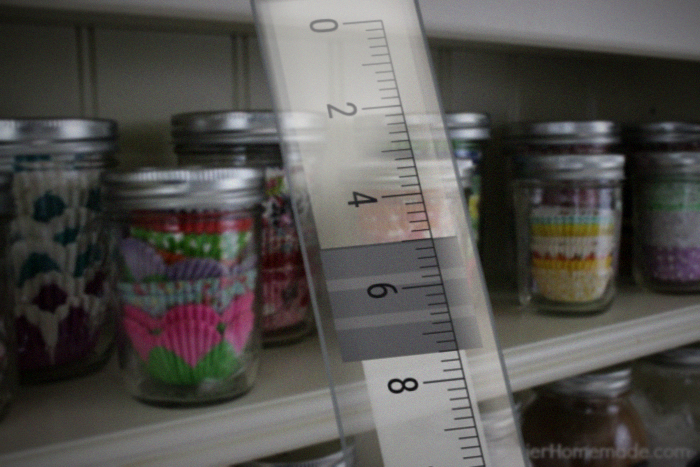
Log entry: 5 mL
